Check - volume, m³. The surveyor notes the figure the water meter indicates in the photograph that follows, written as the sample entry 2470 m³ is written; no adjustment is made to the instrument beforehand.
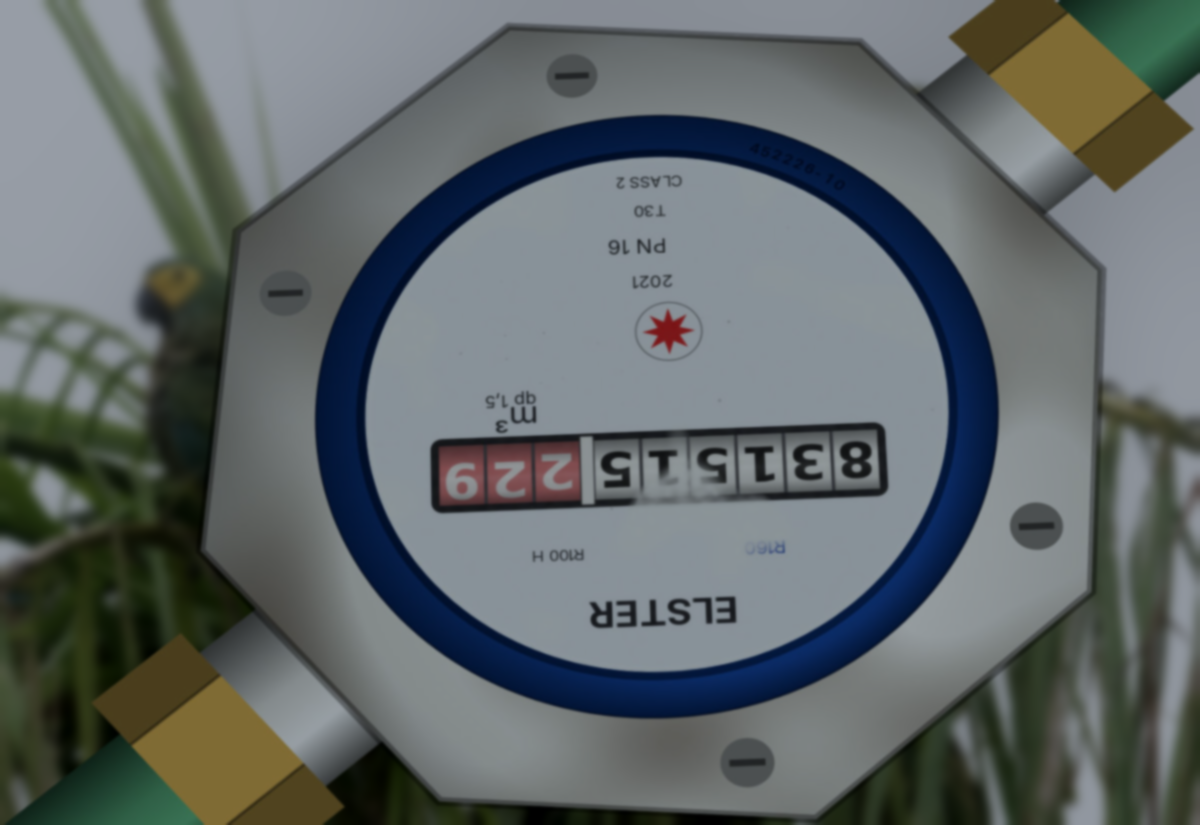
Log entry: 831515.229 m³
